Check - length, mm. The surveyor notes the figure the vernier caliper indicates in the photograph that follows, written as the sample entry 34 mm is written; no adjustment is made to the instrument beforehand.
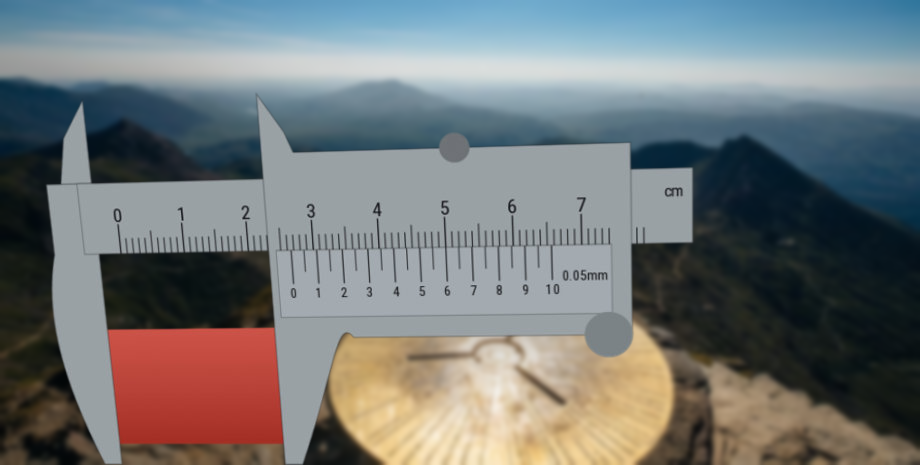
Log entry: 26.6 mm
